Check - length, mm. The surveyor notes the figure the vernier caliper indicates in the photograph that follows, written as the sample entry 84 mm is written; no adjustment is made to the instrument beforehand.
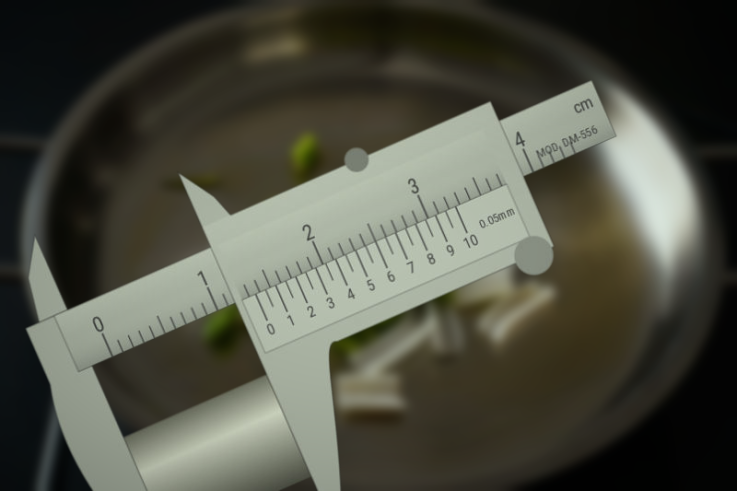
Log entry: 13.6 mm
